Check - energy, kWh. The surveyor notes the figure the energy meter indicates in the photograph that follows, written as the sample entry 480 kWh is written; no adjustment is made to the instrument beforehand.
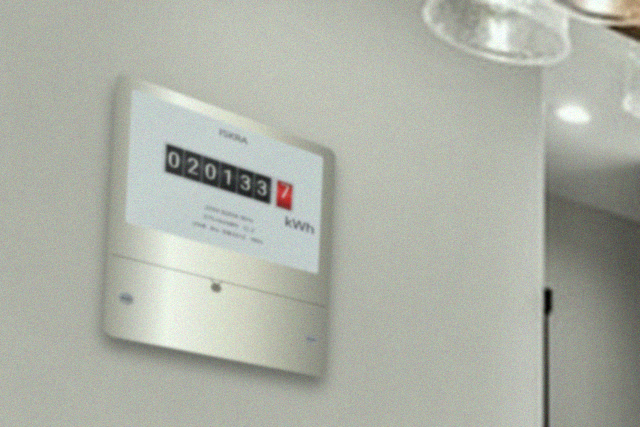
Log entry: 20133.7 kWh
